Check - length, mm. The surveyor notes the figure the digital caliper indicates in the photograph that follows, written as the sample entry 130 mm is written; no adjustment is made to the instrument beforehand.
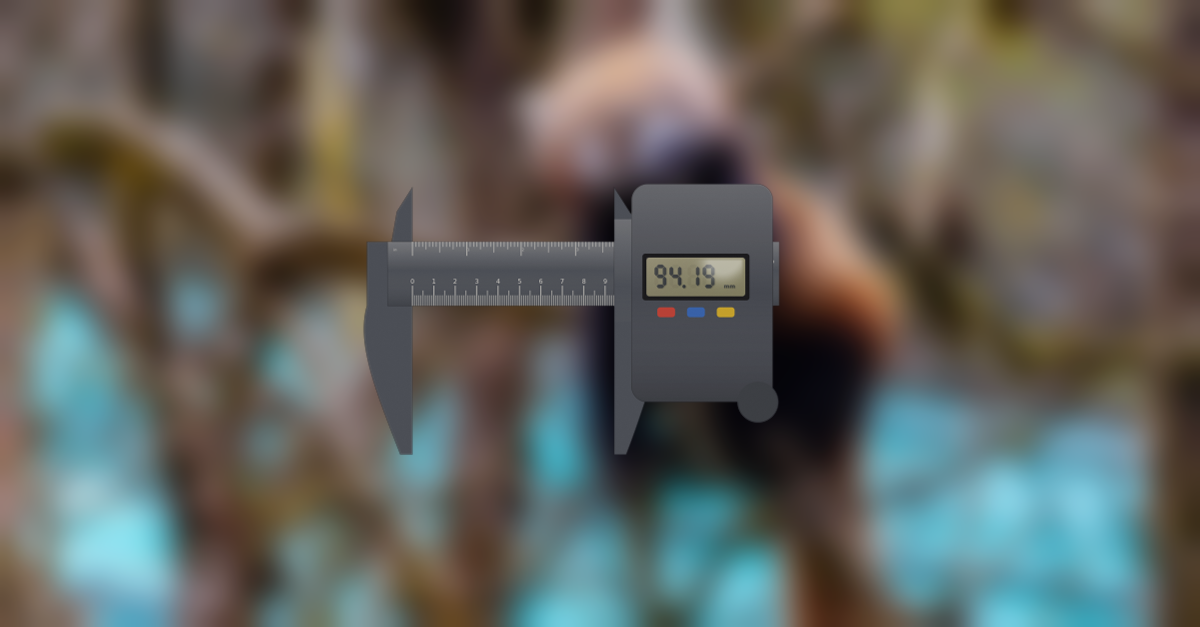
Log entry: 94.19 mm
